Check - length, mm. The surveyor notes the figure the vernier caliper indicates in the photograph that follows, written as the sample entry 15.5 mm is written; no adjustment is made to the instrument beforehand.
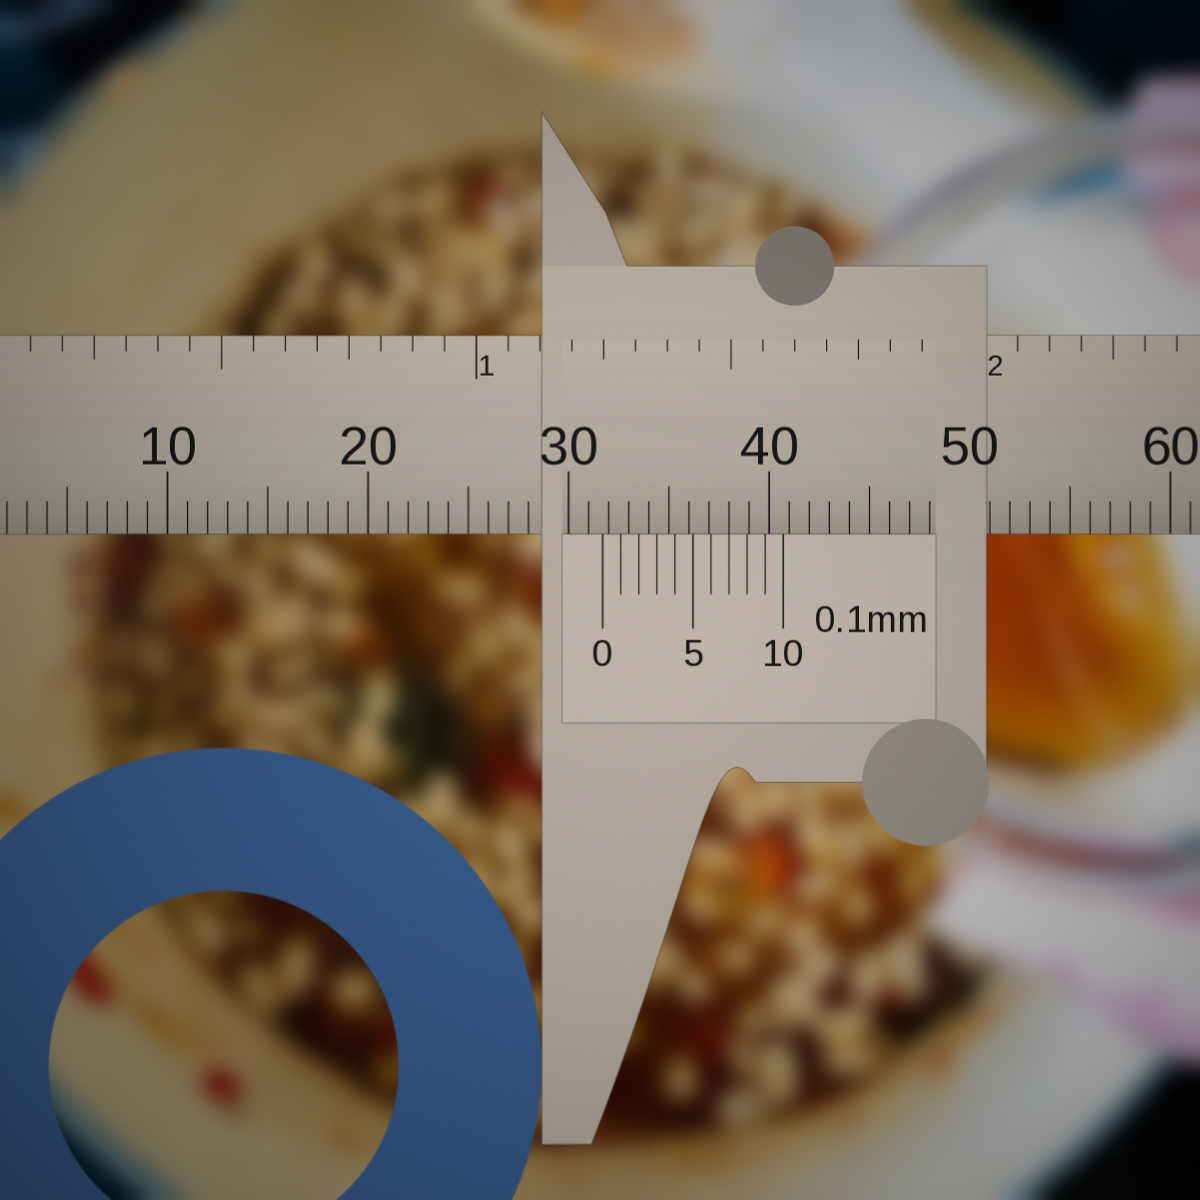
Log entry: 31.7 mm
